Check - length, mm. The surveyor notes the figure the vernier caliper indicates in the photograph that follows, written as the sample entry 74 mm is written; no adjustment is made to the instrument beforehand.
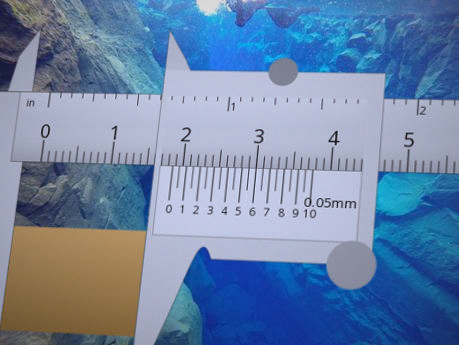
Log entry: 18.6 mm
